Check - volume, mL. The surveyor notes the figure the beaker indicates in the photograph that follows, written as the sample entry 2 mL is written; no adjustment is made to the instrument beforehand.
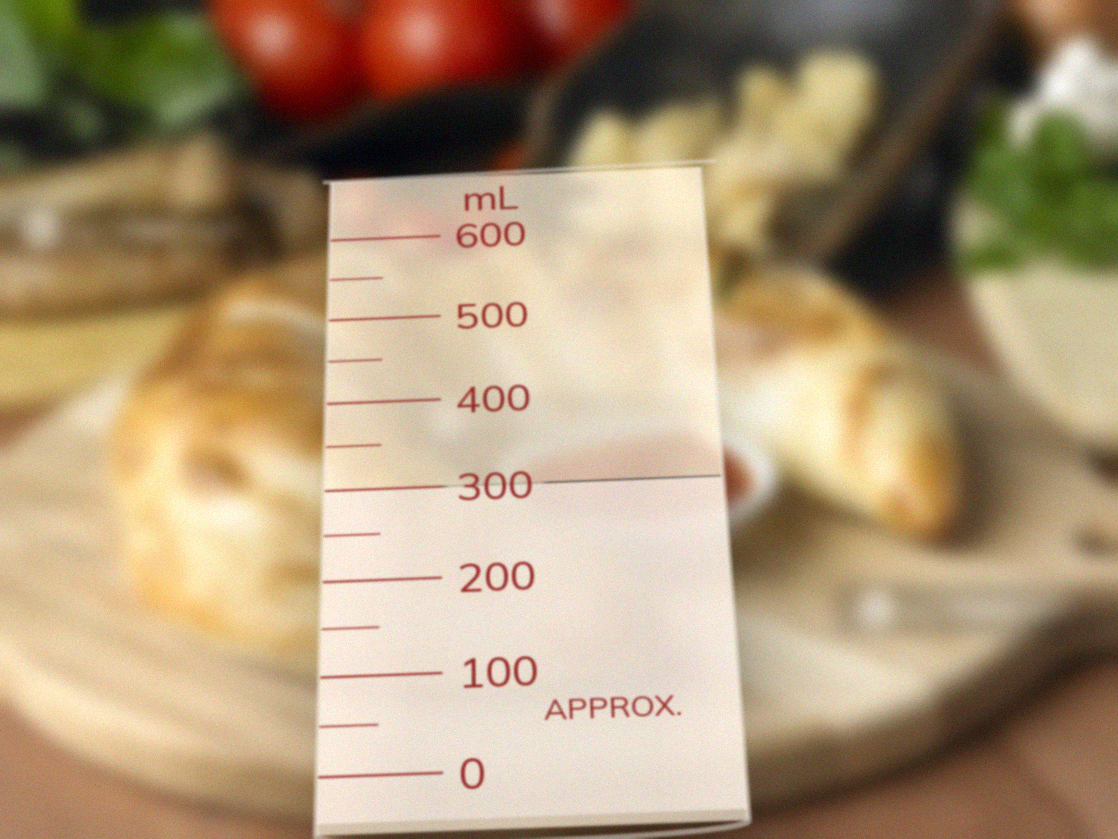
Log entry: 300 mL
